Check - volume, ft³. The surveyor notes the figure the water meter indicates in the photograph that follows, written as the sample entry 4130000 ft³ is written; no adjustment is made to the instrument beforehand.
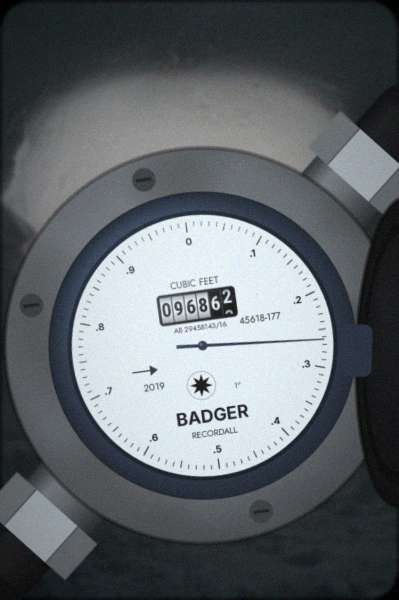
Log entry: 96862.26 ft³
